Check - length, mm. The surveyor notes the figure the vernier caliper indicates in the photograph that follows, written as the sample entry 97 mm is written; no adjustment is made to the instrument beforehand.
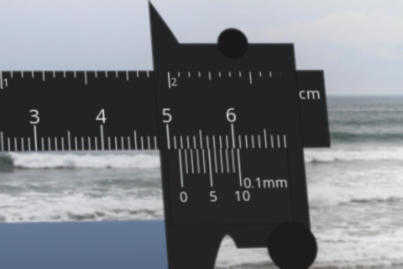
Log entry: 51.6 mm
